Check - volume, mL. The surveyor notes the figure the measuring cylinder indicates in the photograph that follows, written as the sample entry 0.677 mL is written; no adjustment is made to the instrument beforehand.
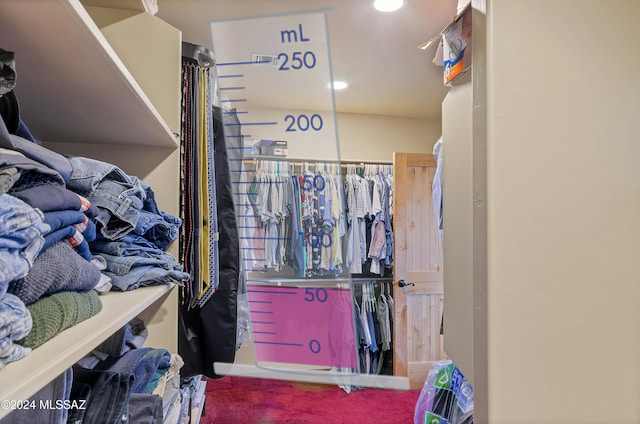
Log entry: 55 mL
